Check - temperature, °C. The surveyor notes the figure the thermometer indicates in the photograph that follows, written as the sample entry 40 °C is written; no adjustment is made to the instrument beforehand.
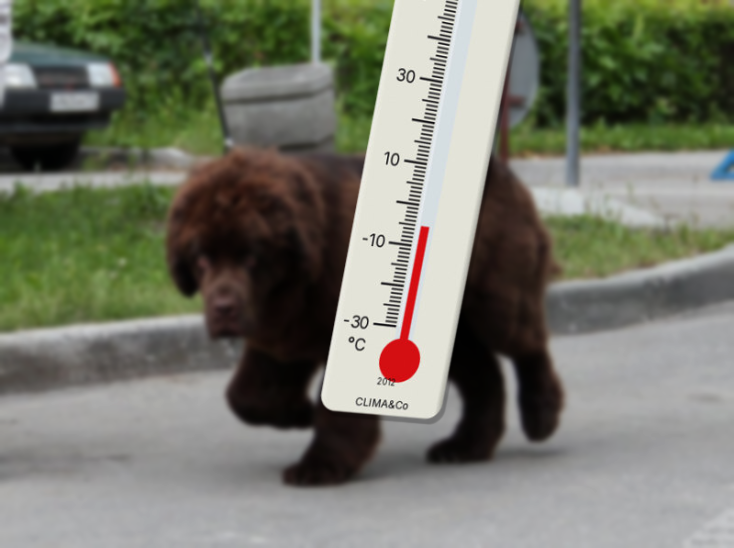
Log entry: -5 °C
